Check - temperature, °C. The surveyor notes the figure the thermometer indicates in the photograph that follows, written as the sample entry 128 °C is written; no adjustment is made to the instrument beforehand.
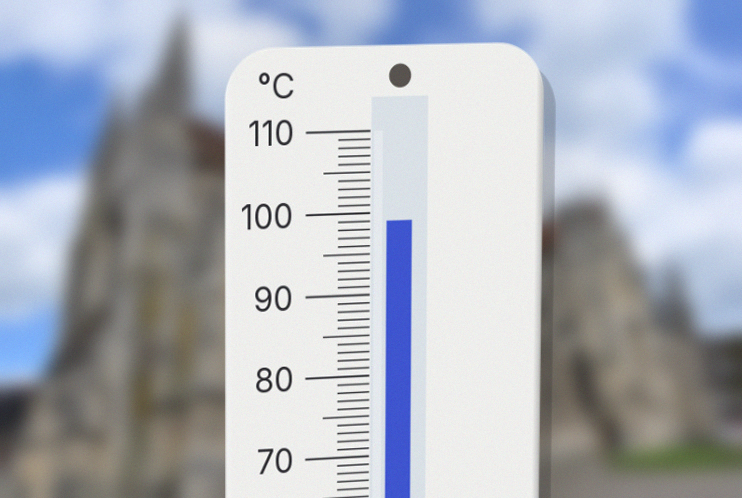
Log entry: 99 °C
